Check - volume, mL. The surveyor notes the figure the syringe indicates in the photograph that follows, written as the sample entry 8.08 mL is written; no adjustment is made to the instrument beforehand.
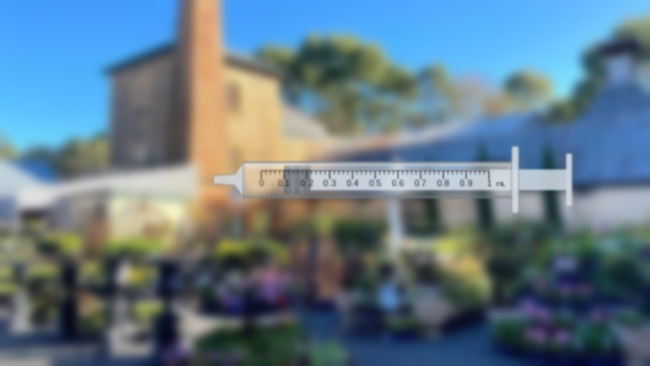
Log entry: 0.1 mL
